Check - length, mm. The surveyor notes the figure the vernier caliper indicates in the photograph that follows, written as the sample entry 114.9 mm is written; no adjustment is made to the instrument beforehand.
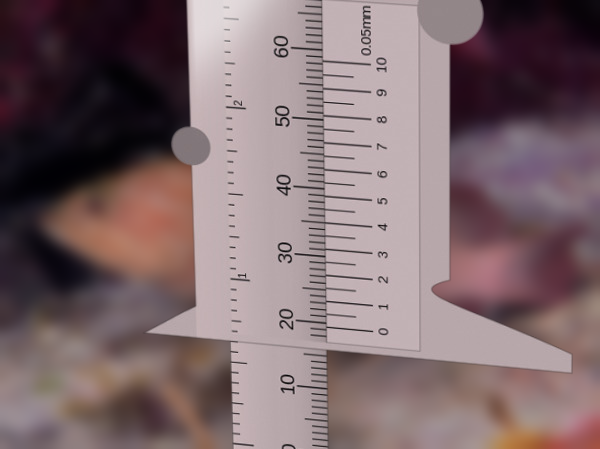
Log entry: 19.4 mm
